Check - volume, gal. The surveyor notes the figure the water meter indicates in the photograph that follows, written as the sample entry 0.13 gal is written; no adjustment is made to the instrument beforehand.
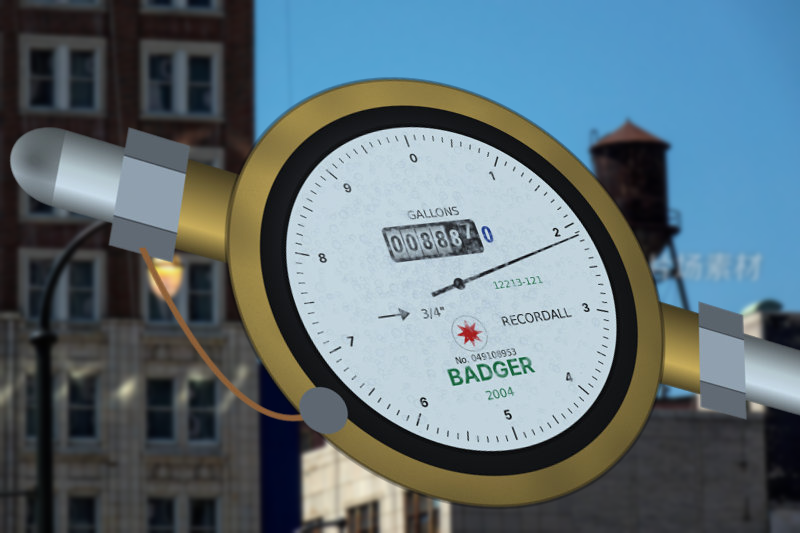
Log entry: 88872.1 gal
